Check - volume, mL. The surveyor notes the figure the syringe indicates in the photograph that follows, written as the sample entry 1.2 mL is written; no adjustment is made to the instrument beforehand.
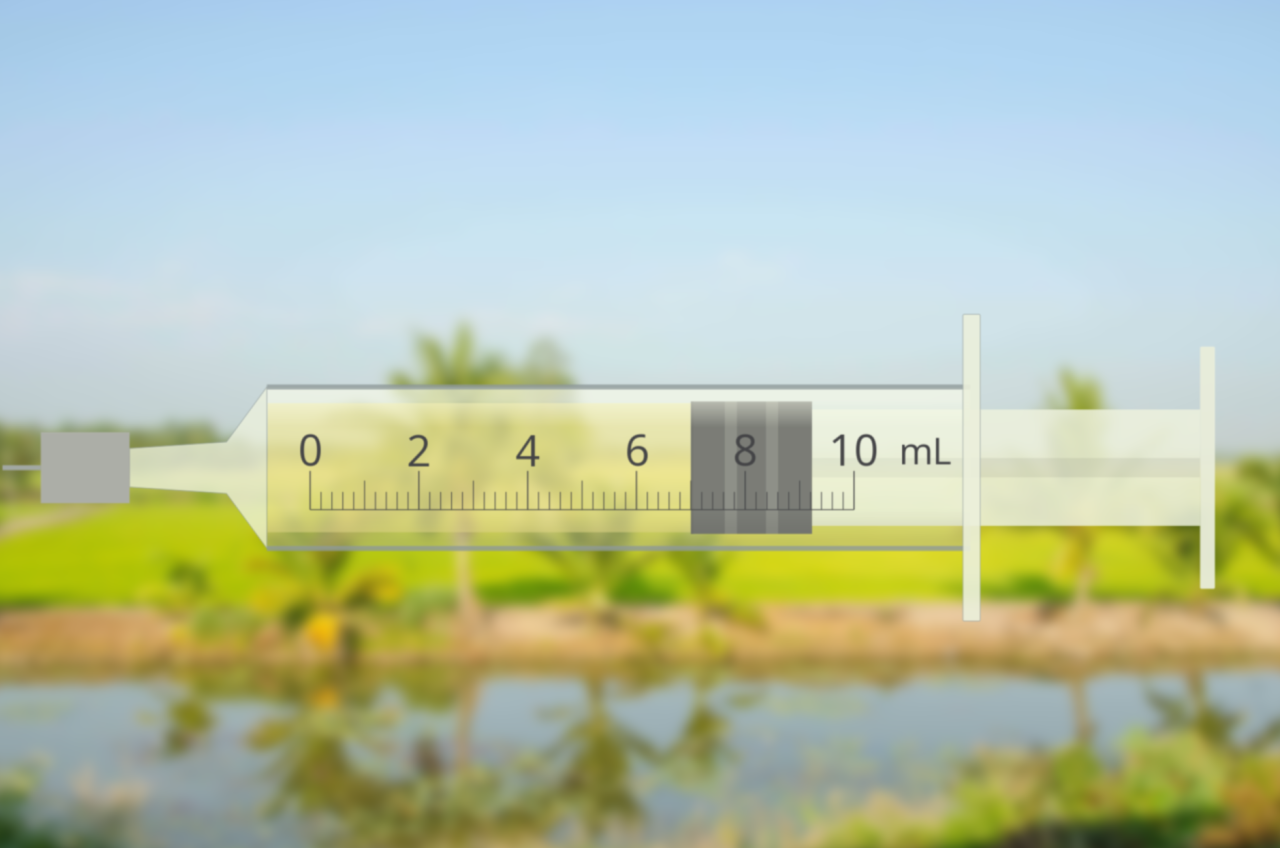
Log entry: 7 mL
